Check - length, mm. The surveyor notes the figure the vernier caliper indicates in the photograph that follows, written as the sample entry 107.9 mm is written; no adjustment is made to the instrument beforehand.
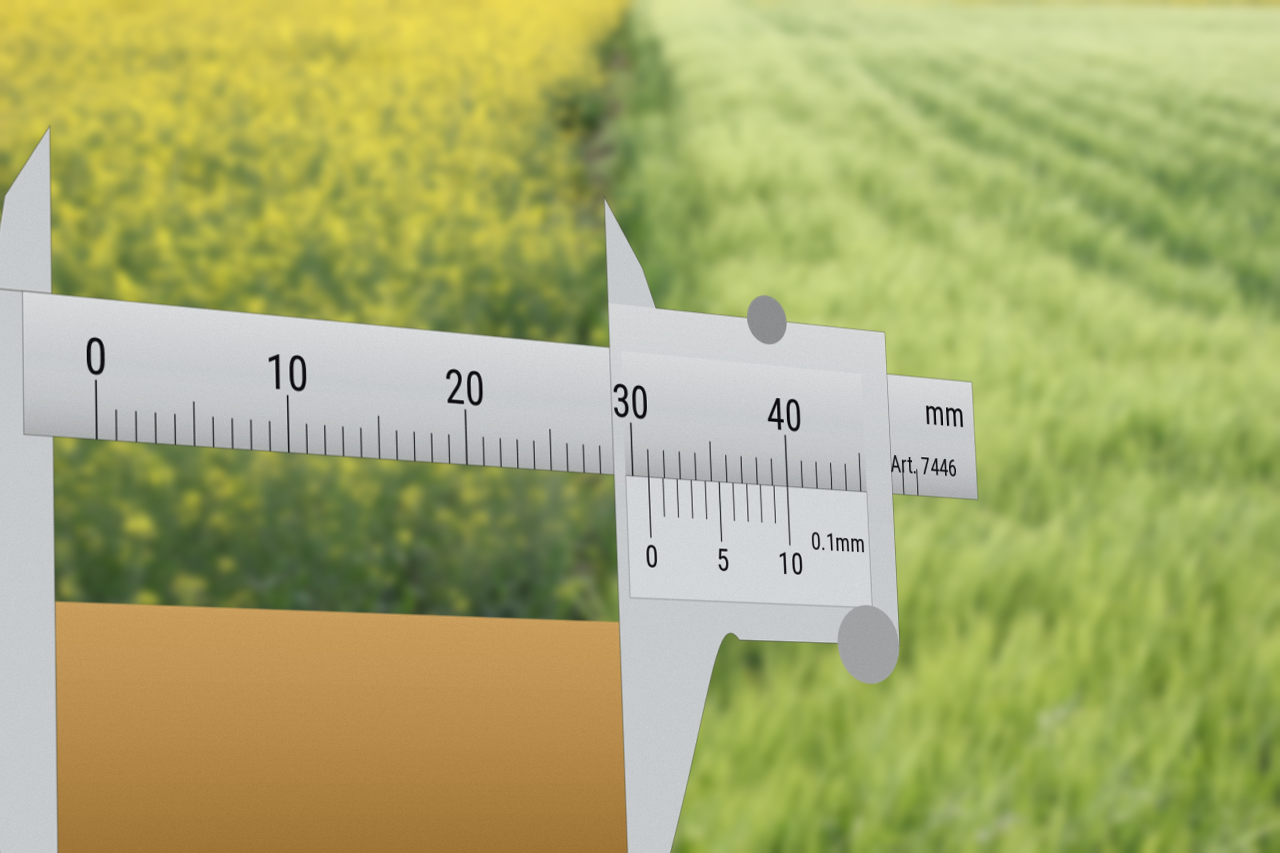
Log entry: 31.0 mm
